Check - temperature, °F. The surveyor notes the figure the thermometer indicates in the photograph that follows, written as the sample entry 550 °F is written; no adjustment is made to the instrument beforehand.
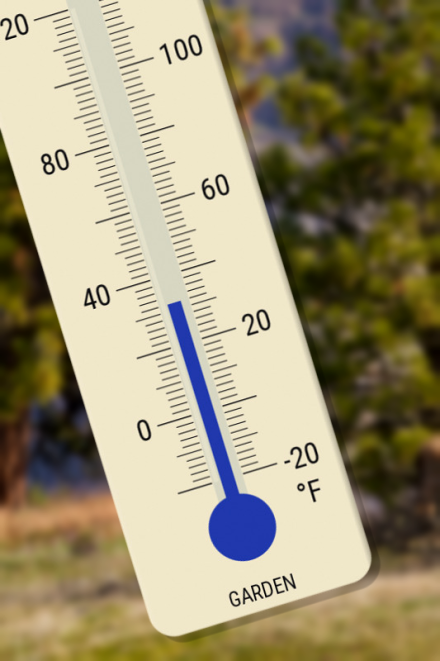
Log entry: 32 °F
